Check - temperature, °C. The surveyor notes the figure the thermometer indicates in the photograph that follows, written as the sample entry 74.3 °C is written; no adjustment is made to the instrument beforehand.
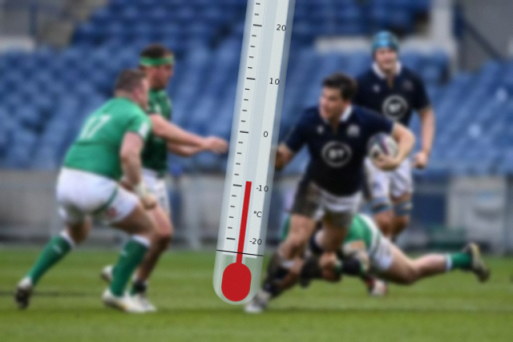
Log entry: -9 °C
